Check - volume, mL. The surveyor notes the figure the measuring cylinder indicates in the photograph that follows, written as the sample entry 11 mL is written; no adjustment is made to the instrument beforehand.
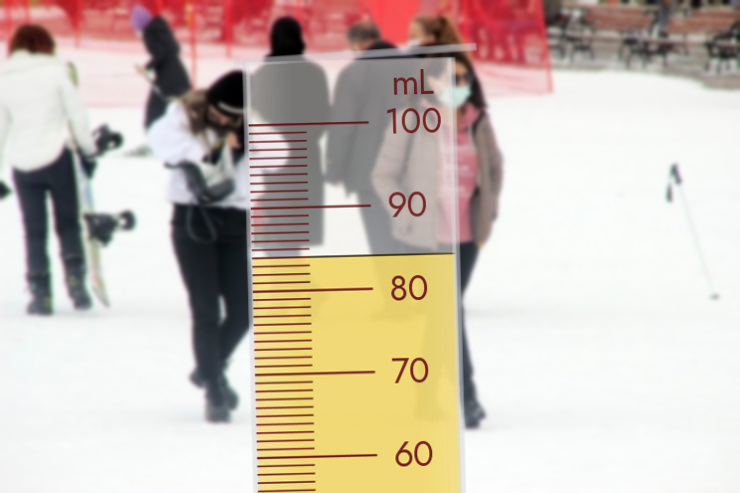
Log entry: 84 mL
